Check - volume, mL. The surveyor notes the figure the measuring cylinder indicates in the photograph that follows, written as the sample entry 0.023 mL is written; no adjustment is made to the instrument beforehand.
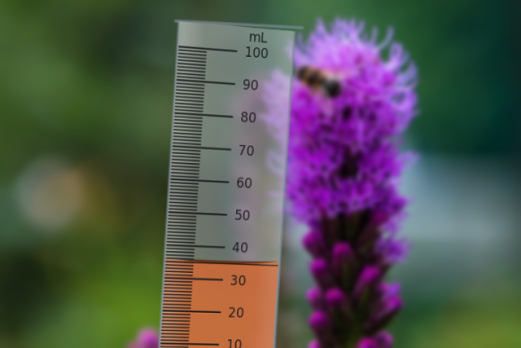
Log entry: 35 mL
